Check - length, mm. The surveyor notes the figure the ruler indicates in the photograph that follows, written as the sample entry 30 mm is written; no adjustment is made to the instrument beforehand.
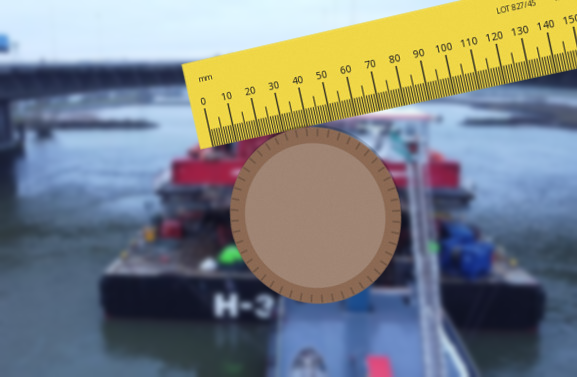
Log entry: 70 mm
